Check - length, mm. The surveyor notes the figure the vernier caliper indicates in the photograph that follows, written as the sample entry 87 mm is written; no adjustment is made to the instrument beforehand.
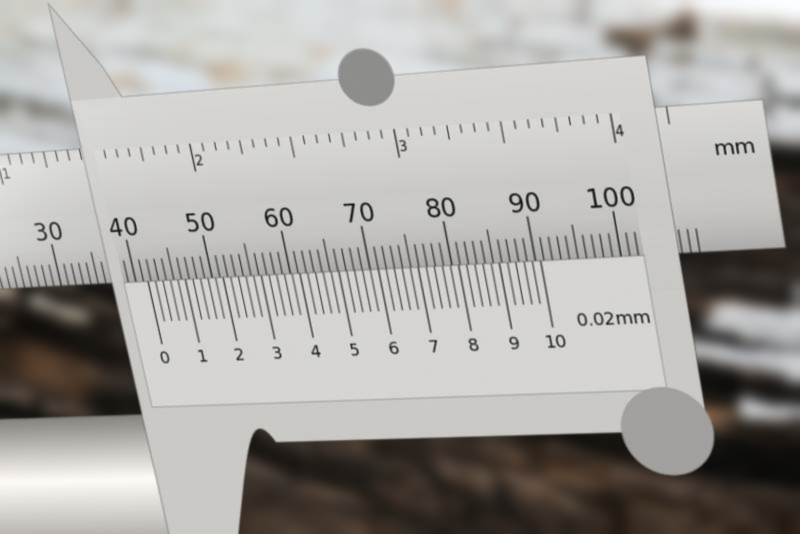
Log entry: 41.6 mm
